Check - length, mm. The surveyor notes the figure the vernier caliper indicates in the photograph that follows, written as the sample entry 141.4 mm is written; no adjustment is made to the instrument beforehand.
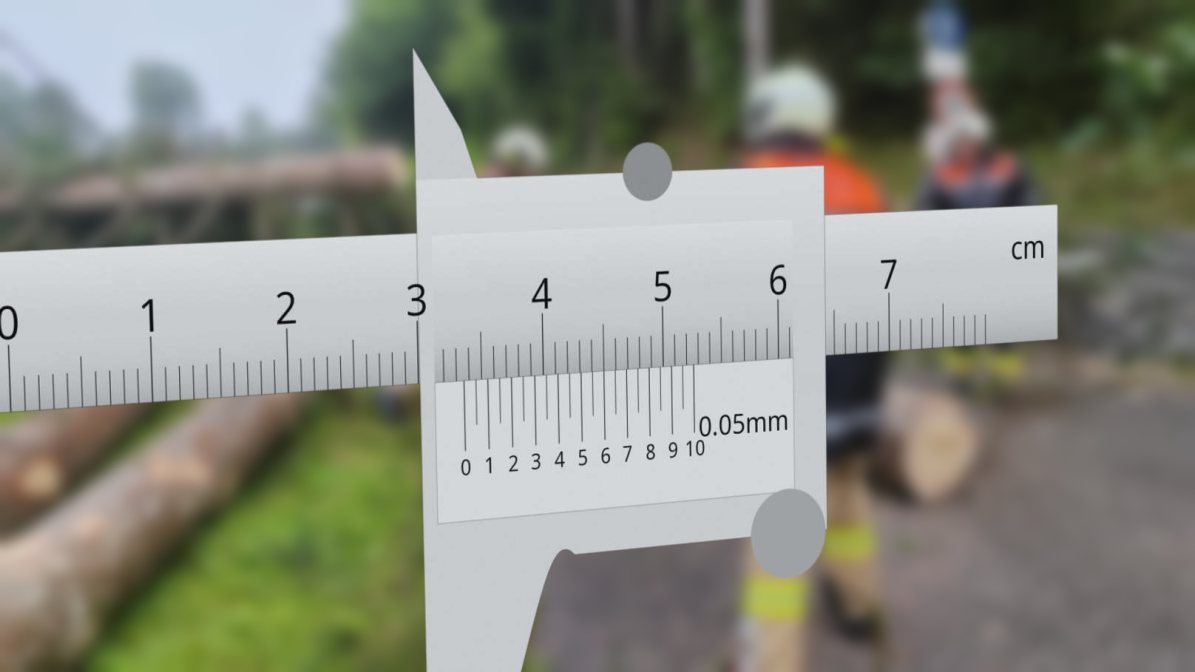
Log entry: 33.6 mm
